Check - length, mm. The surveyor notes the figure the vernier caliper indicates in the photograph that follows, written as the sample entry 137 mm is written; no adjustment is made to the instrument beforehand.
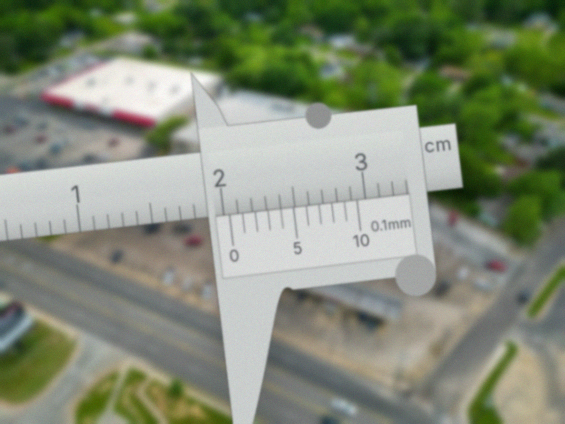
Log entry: 20.4 mm
